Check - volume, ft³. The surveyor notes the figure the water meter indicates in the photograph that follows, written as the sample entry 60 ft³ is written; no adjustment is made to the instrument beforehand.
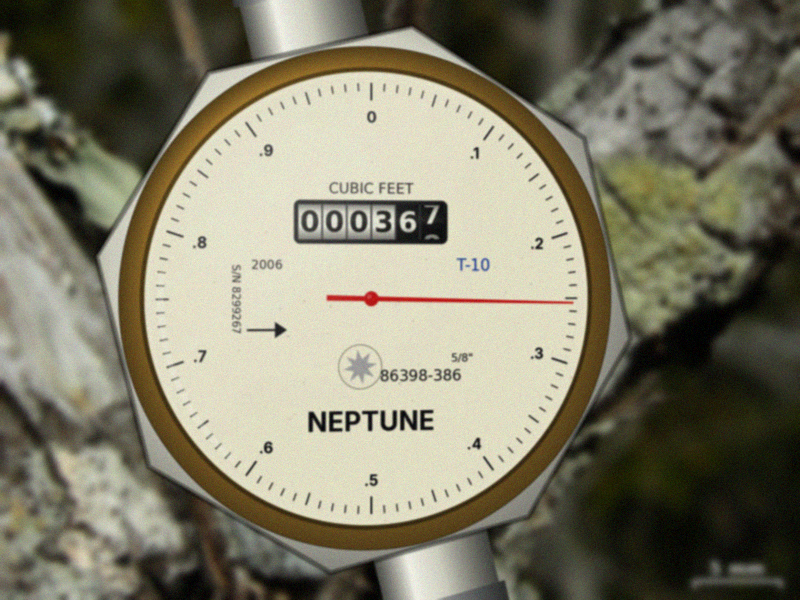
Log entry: 367.25 ft³
